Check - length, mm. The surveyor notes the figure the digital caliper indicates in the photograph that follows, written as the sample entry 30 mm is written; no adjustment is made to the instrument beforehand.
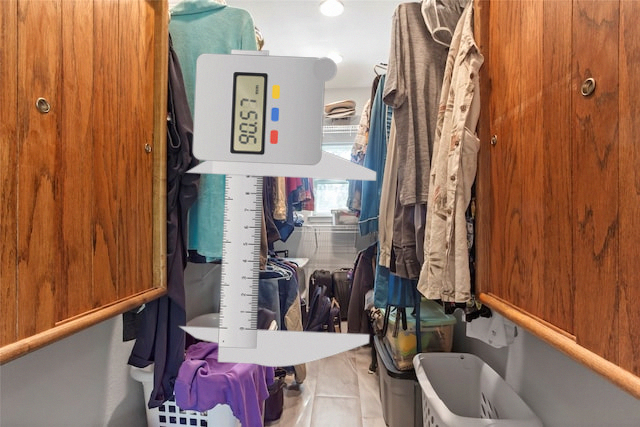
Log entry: 90.57 mm
